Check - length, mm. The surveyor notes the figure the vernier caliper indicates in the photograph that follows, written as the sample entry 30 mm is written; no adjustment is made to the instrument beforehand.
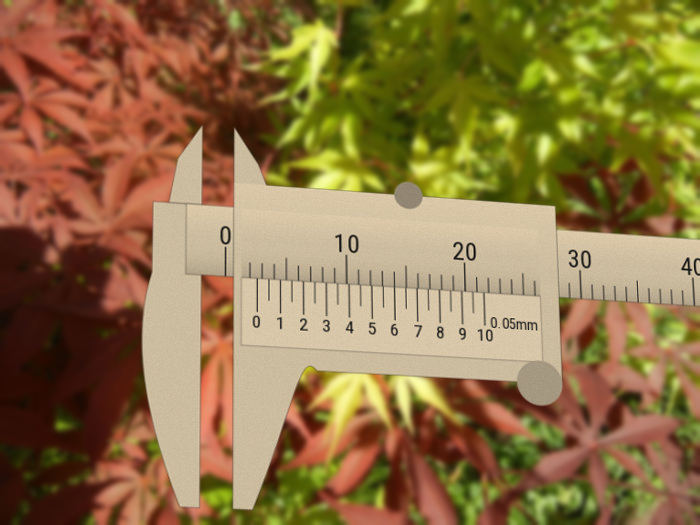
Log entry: 2.6 mm
